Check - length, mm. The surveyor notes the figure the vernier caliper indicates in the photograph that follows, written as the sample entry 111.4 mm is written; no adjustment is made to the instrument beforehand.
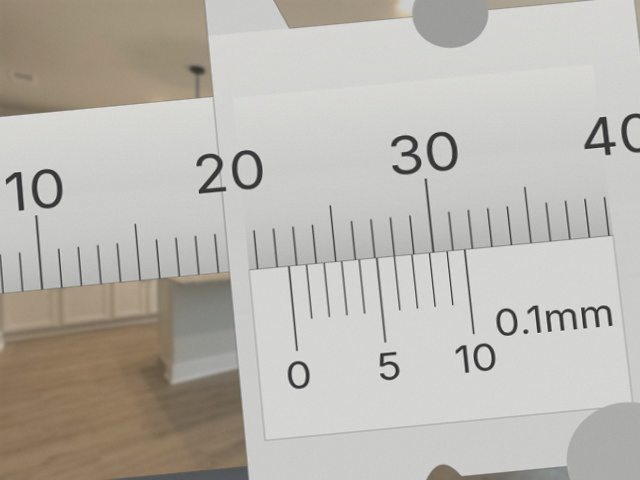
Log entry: 22.6 mm
